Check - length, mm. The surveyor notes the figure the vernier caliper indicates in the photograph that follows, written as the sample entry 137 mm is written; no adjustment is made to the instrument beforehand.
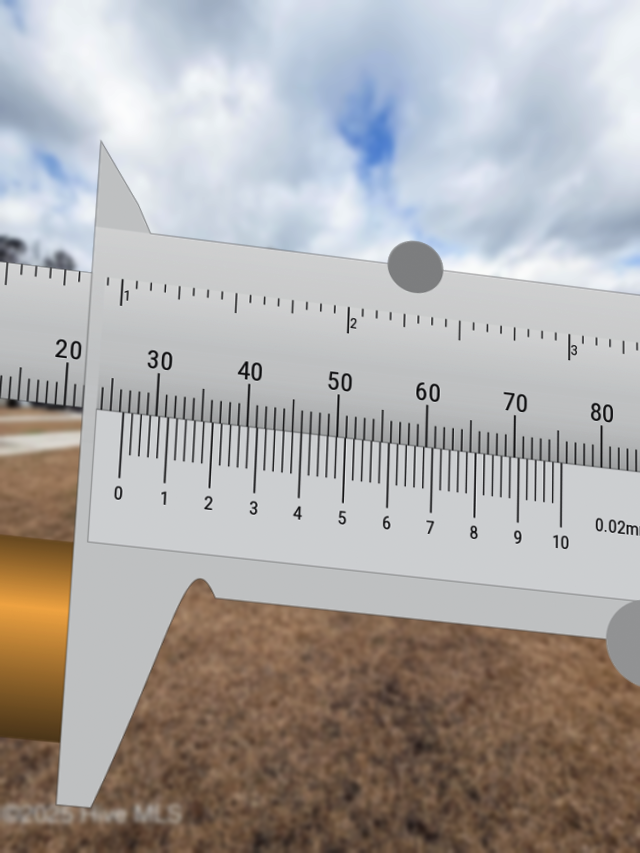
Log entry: 26.4 mm
